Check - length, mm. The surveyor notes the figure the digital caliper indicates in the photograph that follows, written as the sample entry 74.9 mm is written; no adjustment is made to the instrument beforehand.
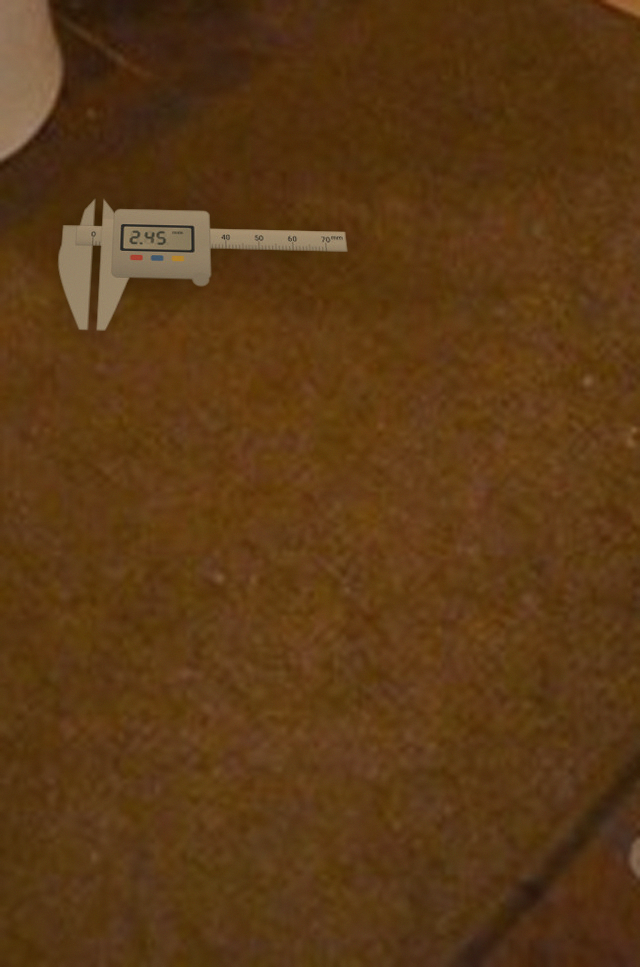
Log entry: 2.45 mm
